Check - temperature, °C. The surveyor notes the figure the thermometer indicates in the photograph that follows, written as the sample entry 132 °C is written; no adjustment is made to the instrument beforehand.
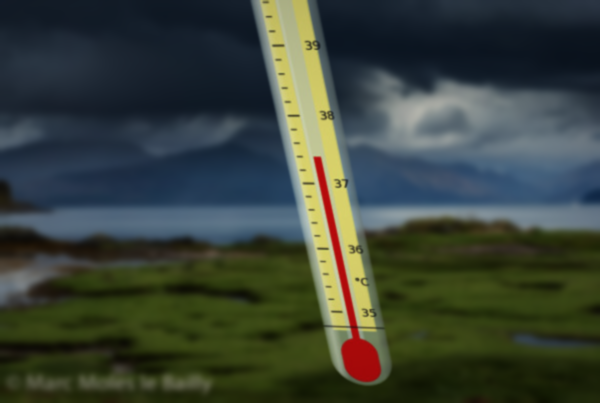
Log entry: 37.4 °C
